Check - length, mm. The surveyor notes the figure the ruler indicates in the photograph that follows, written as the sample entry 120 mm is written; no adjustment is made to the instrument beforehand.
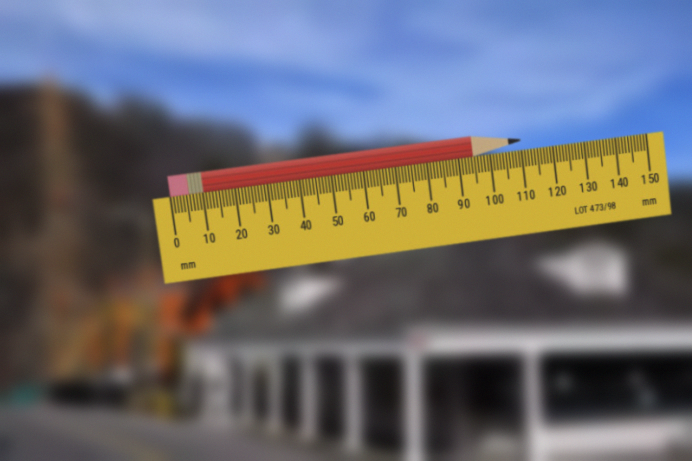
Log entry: 110 mm
